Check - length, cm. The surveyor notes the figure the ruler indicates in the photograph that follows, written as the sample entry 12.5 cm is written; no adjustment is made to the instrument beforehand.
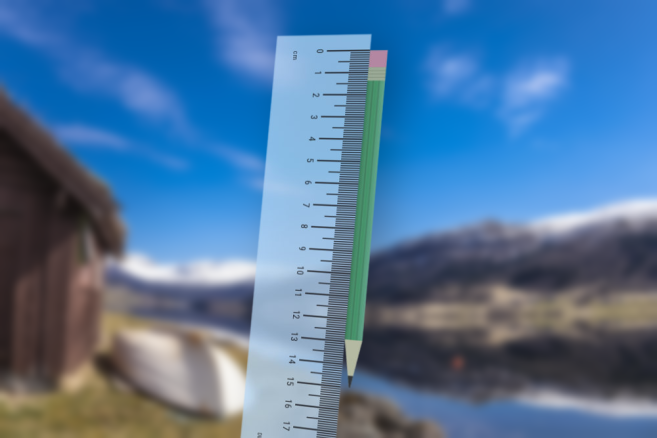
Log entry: 15 cm
